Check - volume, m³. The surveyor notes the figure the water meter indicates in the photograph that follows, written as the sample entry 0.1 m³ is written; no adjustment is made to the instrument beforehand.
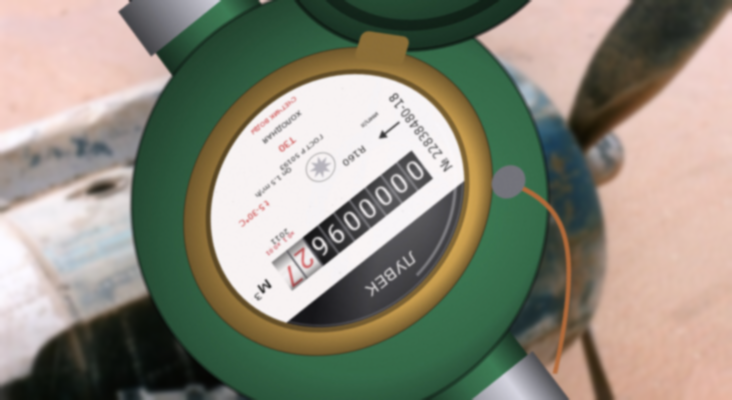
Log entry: 96.27 m³
